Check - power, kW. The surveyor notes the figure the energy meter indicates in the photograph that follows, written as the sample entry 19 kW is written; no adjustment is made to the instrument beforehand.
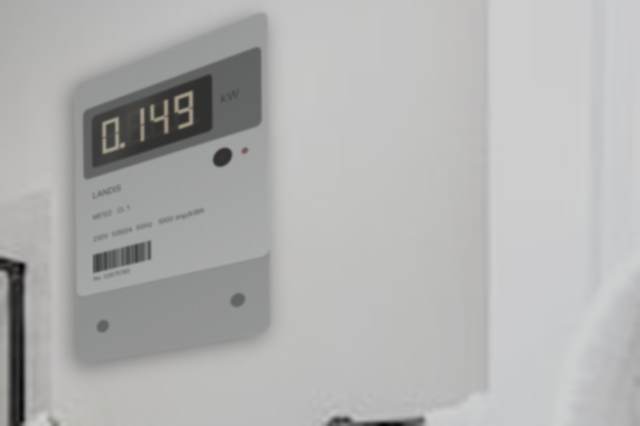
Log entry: 0.149 kW
